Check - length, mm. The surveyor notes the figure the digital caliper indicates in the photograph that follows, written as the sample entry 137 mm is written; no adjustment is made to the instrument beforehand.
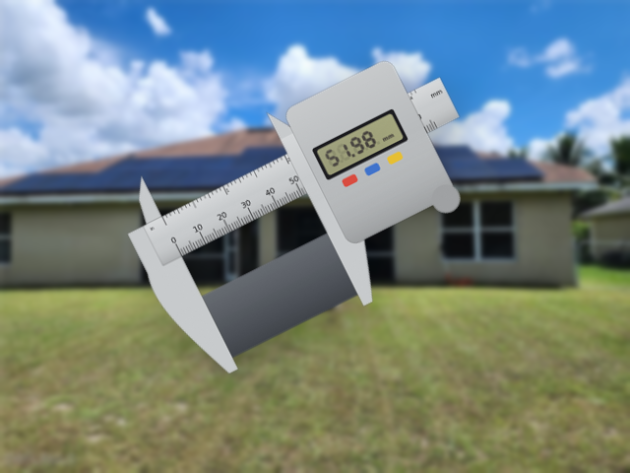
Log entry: 51.98 mm
